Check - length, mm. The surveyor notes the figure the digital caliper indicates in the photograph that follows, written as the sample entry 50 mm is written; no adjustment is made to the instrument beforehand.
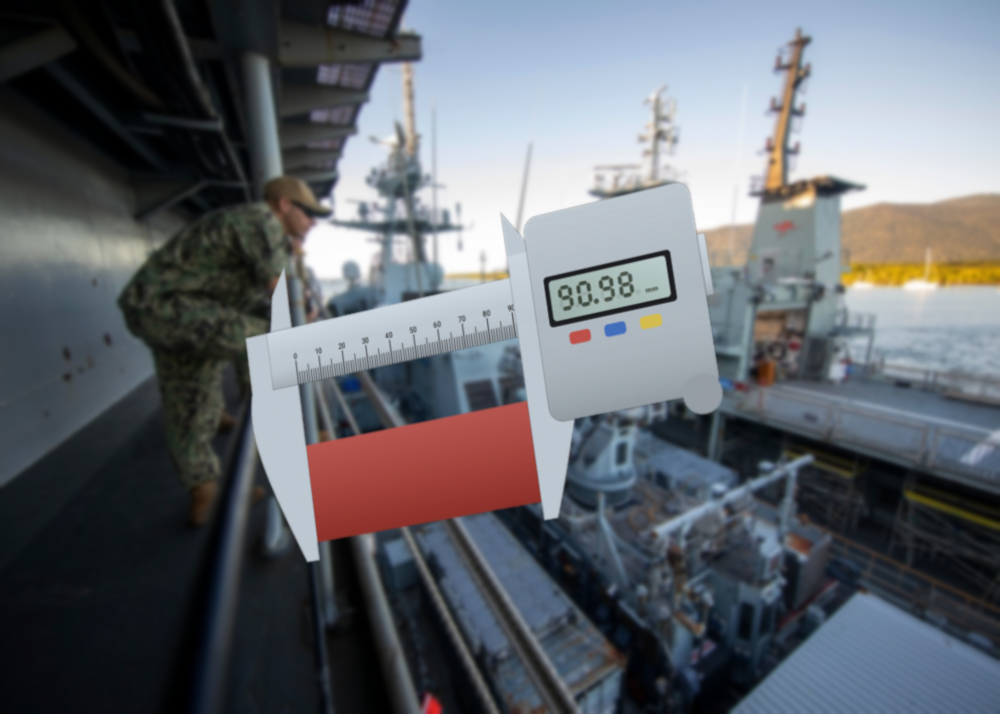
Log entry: 90.98 mm
